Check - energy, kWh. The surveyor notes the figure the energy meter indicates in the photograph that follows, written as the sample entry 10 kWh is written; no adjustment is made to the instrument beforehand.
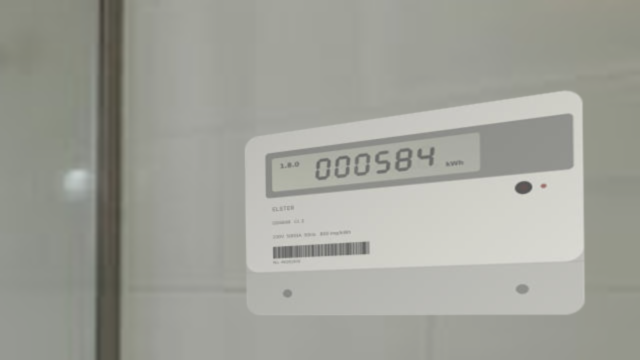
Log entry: 584 kWh
